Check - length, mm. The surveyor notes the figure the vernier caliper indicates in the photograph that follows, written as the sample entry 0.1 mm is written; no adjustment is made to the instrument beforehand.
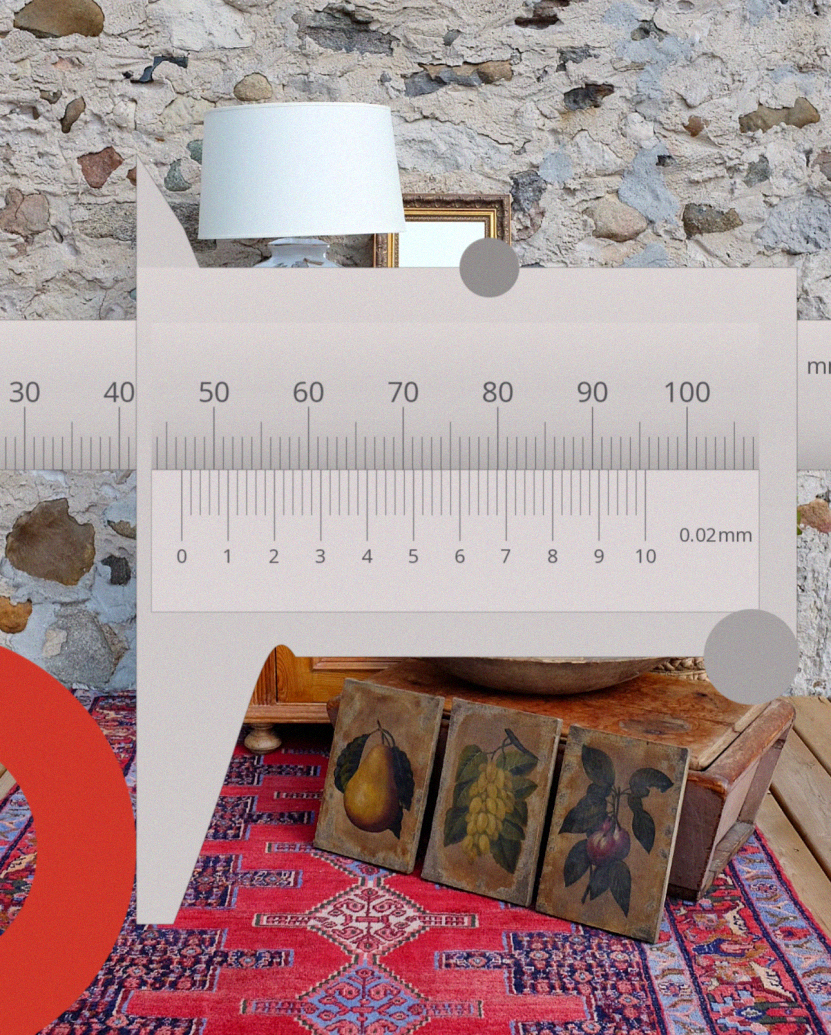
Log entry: 46.6 mm
